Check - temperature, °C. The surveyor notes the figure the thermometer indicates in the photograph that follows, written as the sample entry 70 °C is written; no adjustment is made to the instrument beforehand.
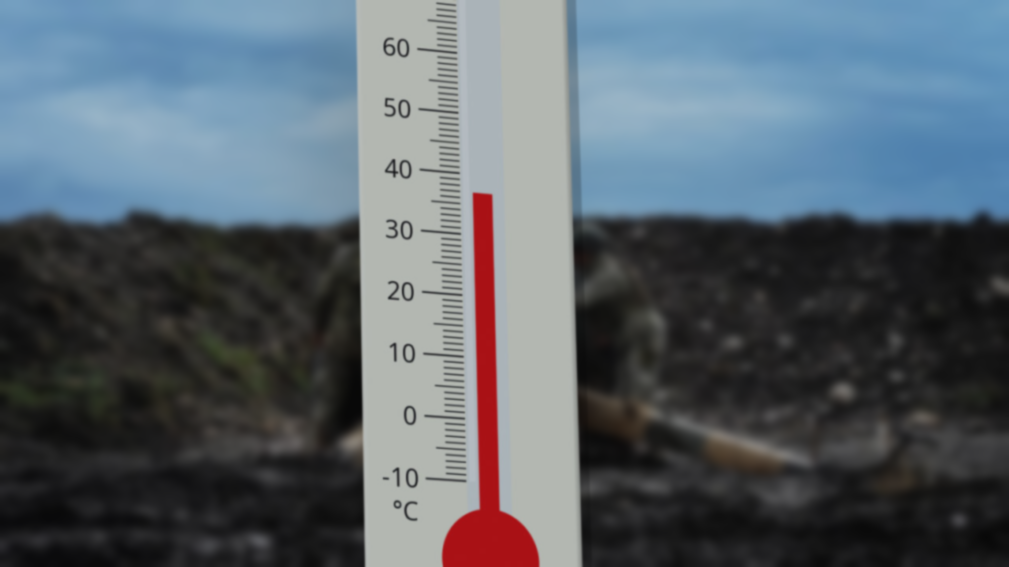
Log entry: 37 °C
